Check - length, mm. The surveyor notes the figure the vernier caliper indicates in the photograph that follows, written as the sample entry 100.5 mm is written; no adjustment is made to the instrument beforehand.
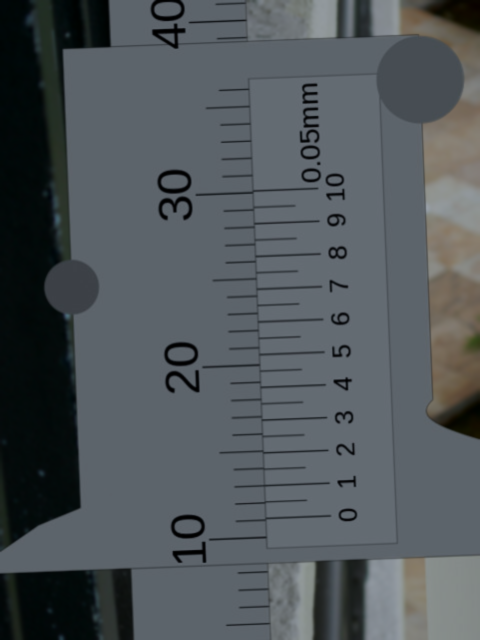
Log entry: 11.1 mm
